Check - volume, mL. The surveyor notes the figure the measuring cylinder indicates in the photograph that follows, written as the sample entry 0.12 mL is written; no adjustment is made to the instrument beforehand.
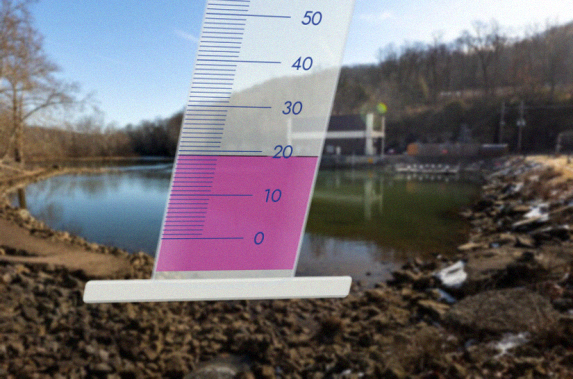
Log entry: 19 mL
